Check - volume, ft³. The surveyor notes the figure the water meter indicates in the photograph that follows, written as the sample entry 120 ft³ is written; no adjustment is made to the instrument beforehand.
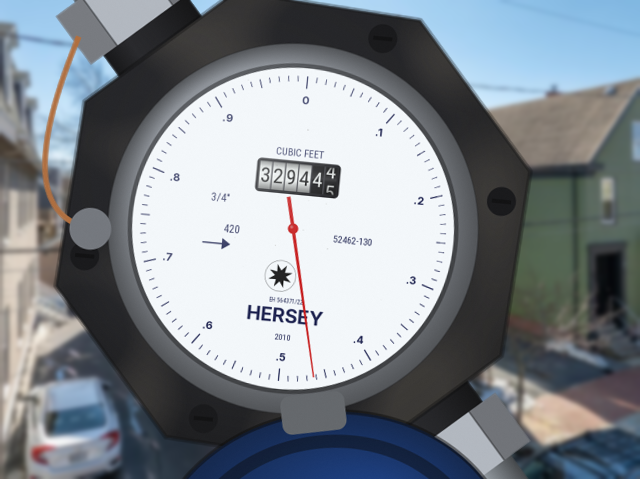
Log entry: 329444.46 ft³
